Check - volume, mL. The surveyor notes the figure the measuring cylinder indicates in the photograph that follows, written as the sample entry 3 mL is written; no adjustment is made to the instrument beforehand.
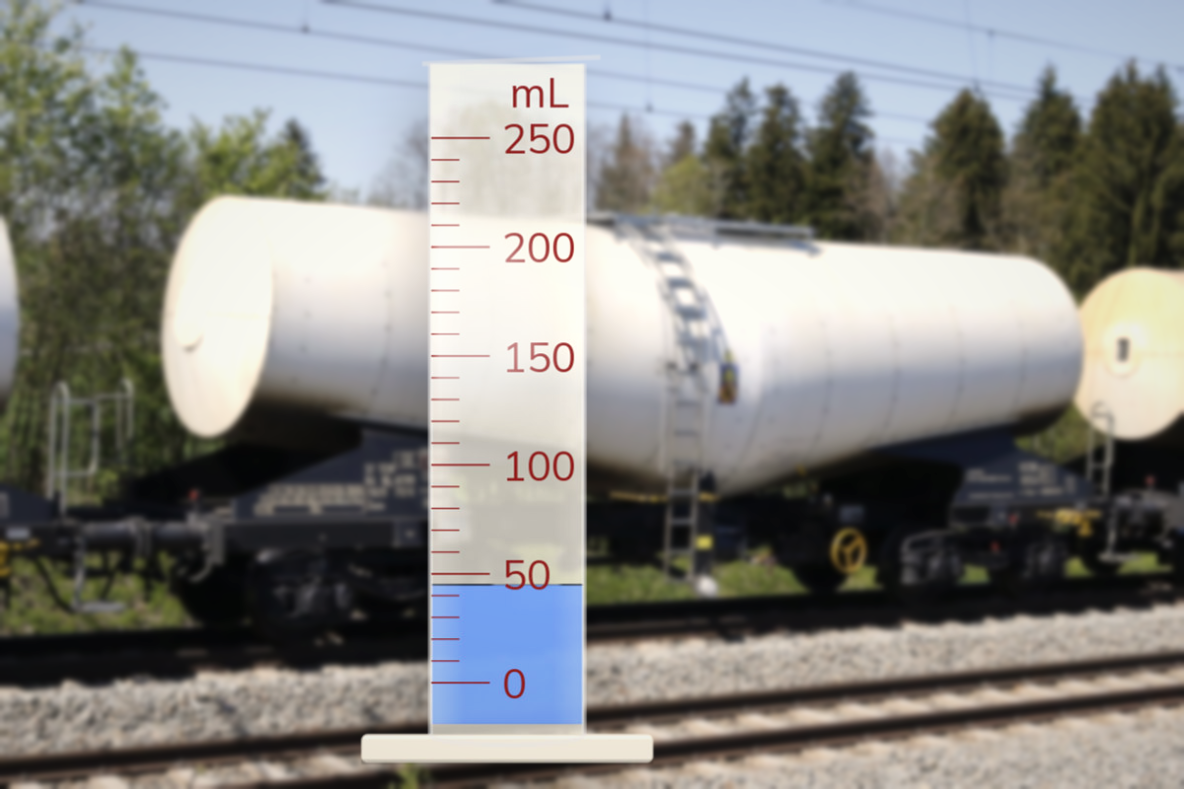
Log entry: 45 mL
